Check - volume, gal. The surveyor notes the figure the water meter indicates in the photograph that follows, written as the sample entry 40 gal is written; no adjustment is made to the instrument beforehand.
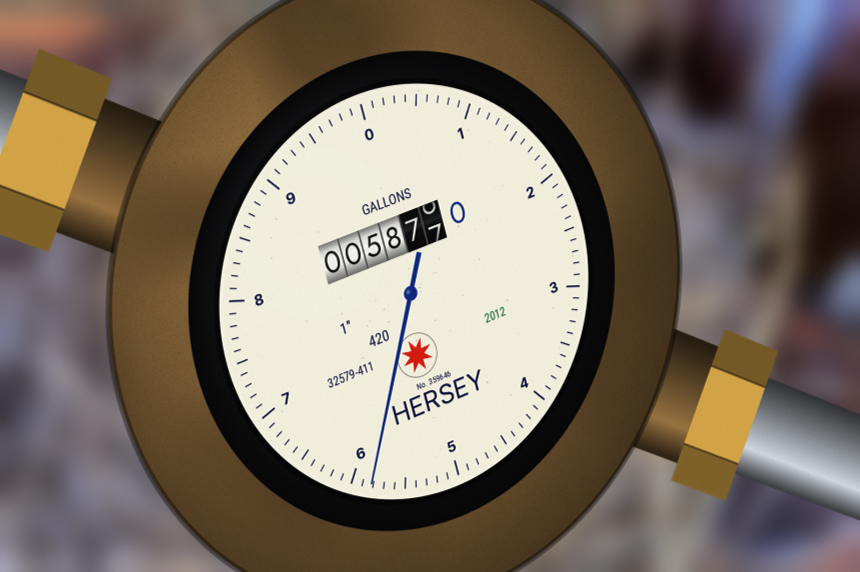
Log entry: 58765.8 gal
